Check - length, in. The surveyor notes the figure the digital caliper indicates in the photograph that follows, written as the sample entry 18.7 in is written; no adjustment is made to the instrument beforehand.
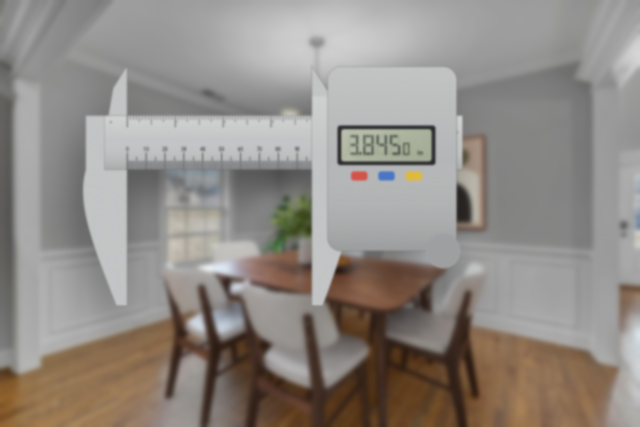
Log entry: 3.8450 in
